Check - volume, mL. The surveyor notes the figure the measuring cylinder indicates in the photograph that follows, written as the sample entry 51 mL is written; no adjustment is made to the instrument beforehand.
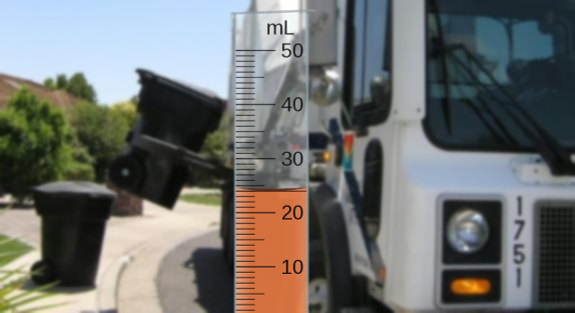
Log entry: 24 mL
